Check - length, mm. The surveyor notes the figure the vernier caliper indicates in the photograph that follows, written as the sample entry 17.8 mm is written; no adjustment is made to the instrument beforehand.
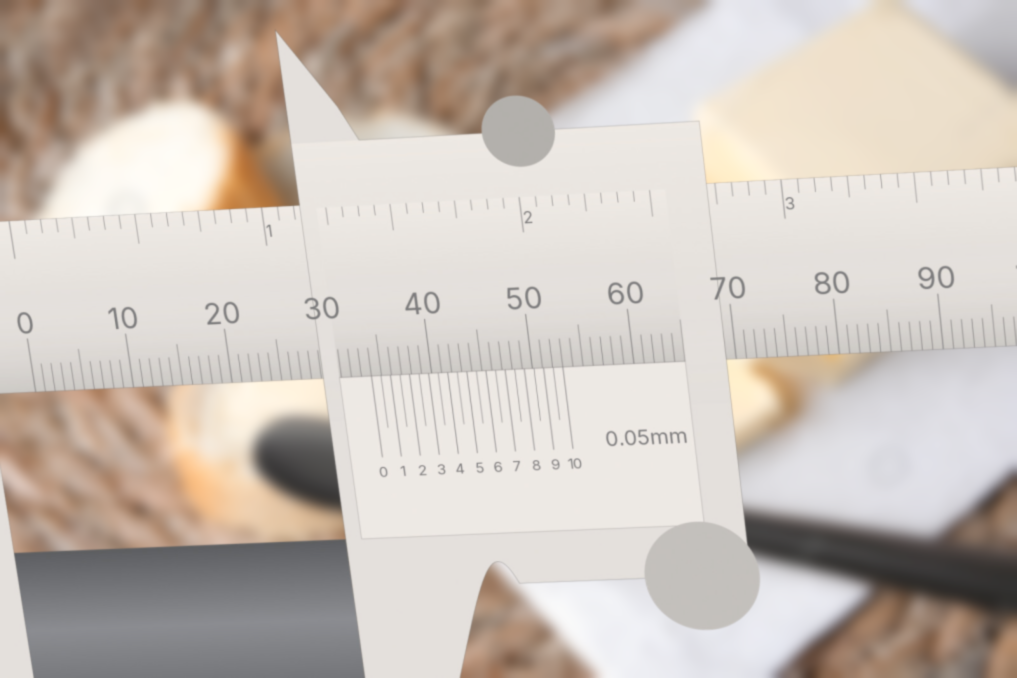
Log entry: 34.0 mm
